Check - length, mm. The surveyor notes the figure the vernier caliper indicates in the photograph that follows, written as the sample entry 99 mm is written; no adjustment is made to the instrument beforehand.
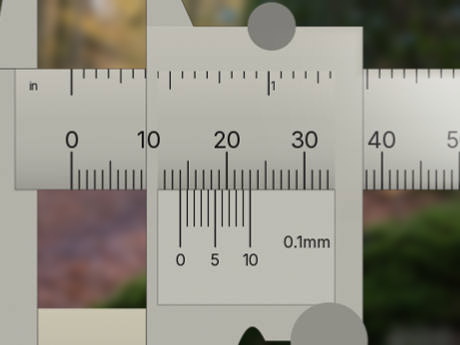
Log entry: 14.0 mm
